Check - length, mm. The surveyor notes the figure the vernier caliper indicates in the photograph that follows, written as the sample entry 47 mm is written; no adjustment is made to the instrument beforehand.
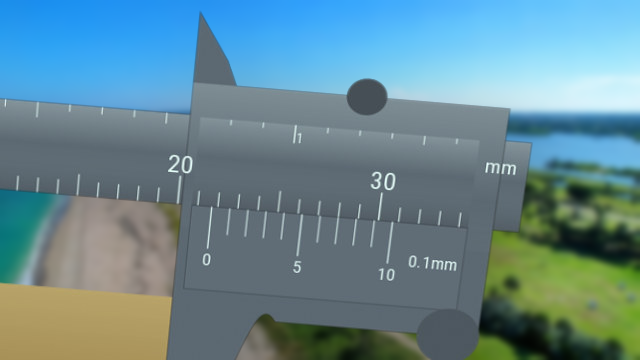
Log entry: 21.7 mm
